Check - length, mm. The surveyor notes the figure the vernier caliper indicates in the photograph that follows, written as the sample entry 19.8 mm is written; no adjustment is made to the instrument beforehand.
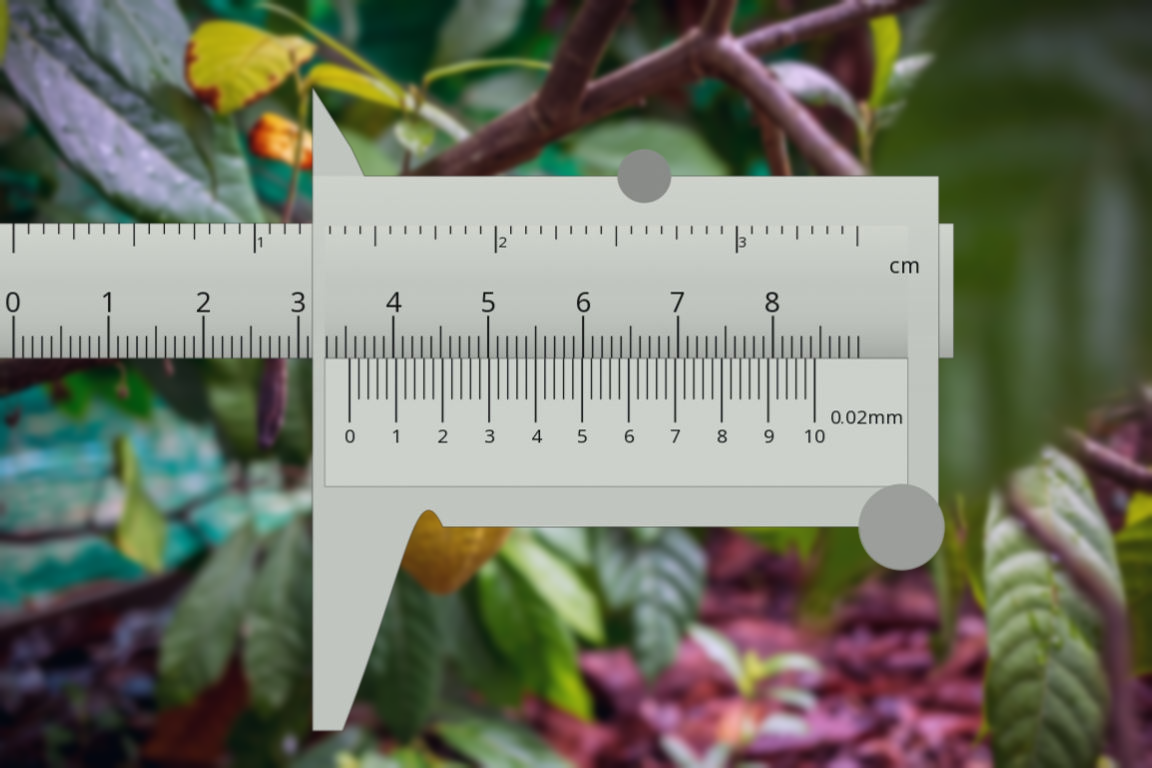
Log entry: 35.4 mm
